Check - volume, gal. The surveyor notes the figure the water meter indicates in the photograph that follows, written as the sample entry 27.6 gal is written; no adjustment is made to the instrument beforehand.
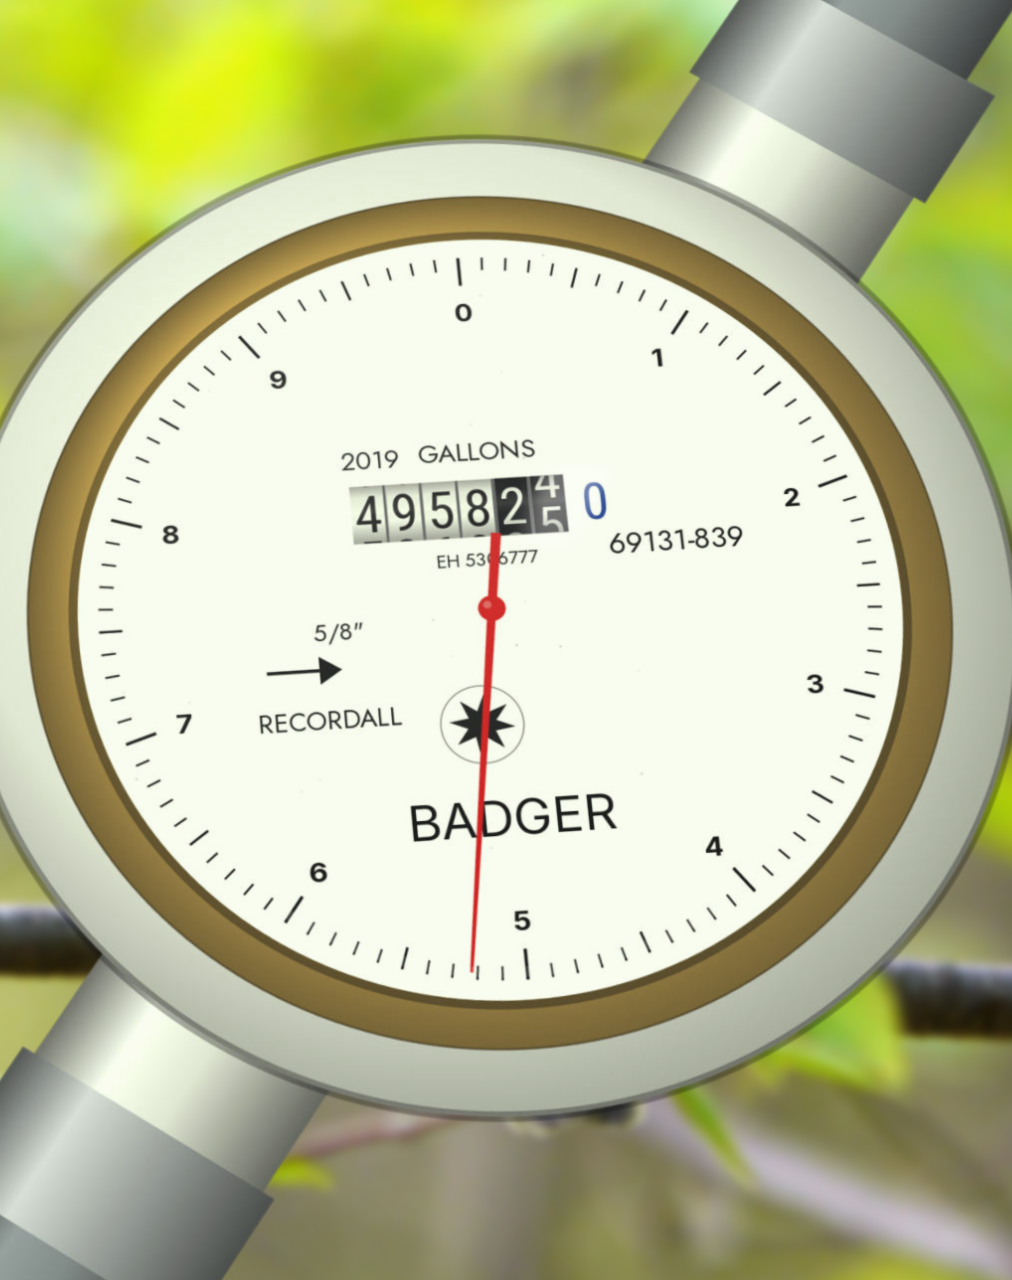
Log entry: 4958245.2 gal
